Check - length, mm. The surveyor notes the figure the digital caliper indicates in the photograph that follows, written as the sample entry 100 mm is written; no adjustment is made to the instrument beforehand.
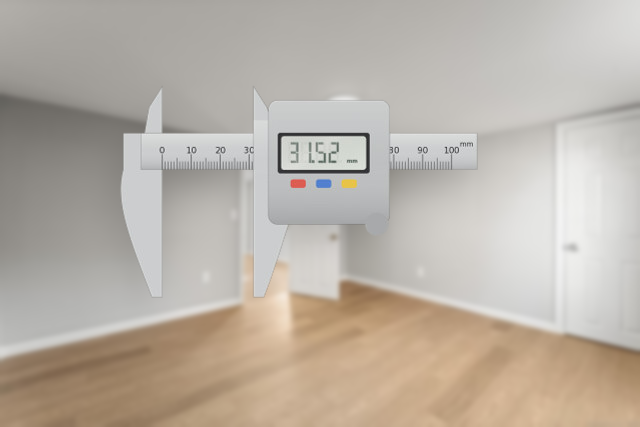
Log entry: 31.52 mm
